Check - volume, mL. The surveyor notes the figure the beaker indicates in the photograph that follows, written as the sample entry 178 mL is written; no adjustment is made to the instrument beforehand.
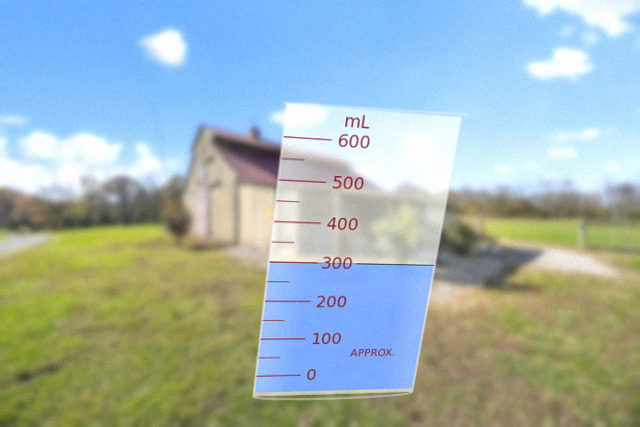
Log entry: 300 mL
